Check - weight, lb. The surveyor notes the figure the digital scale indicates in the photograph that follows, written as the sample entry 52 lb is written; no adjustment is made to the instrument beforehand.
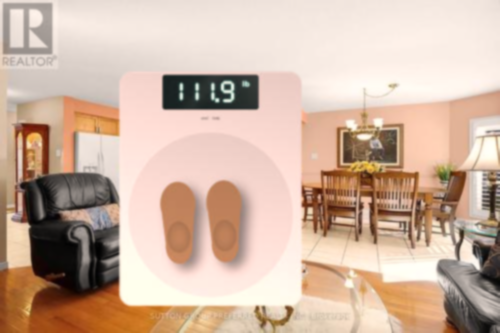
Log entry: 111.9 lb
